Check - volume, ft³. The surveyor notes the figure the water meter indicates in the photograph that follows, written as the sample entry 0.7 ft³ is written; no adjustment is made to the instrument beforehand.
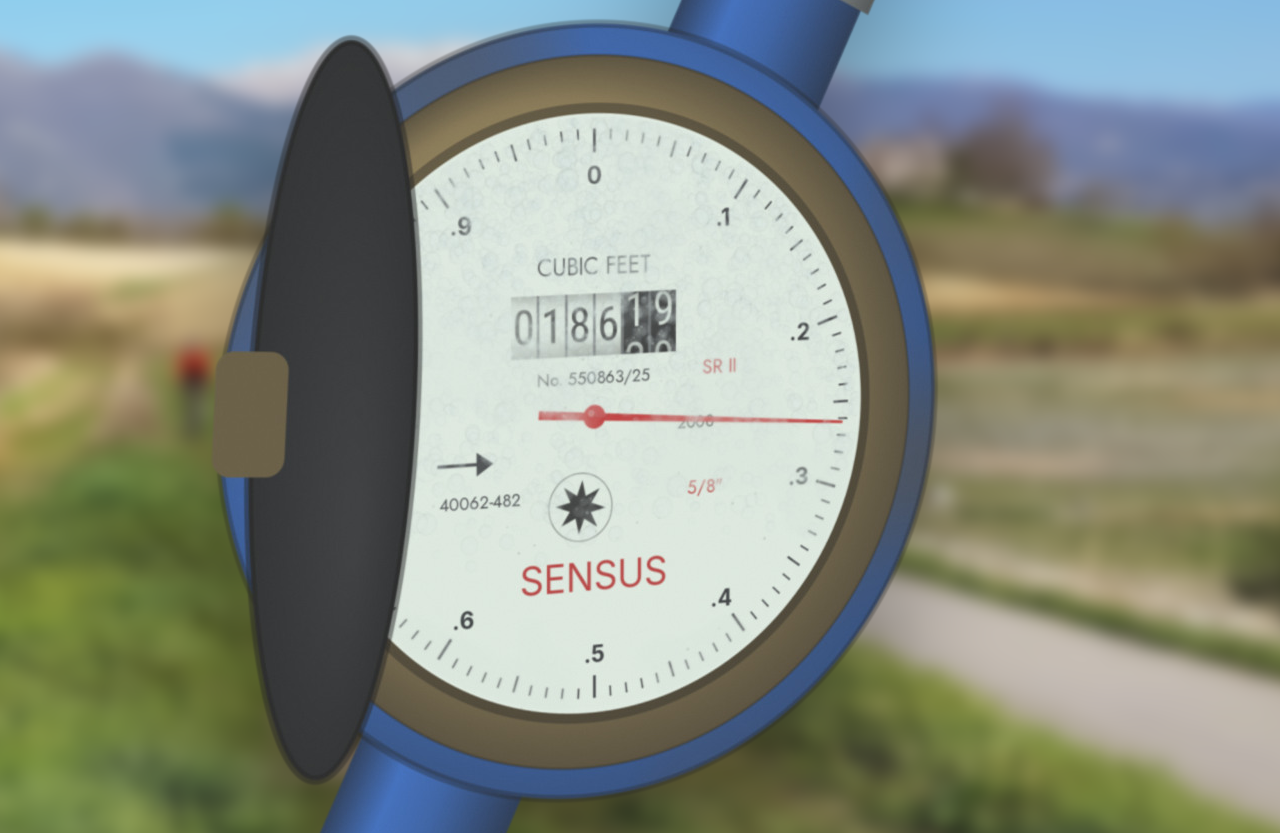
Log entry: 18619.26 ft³
